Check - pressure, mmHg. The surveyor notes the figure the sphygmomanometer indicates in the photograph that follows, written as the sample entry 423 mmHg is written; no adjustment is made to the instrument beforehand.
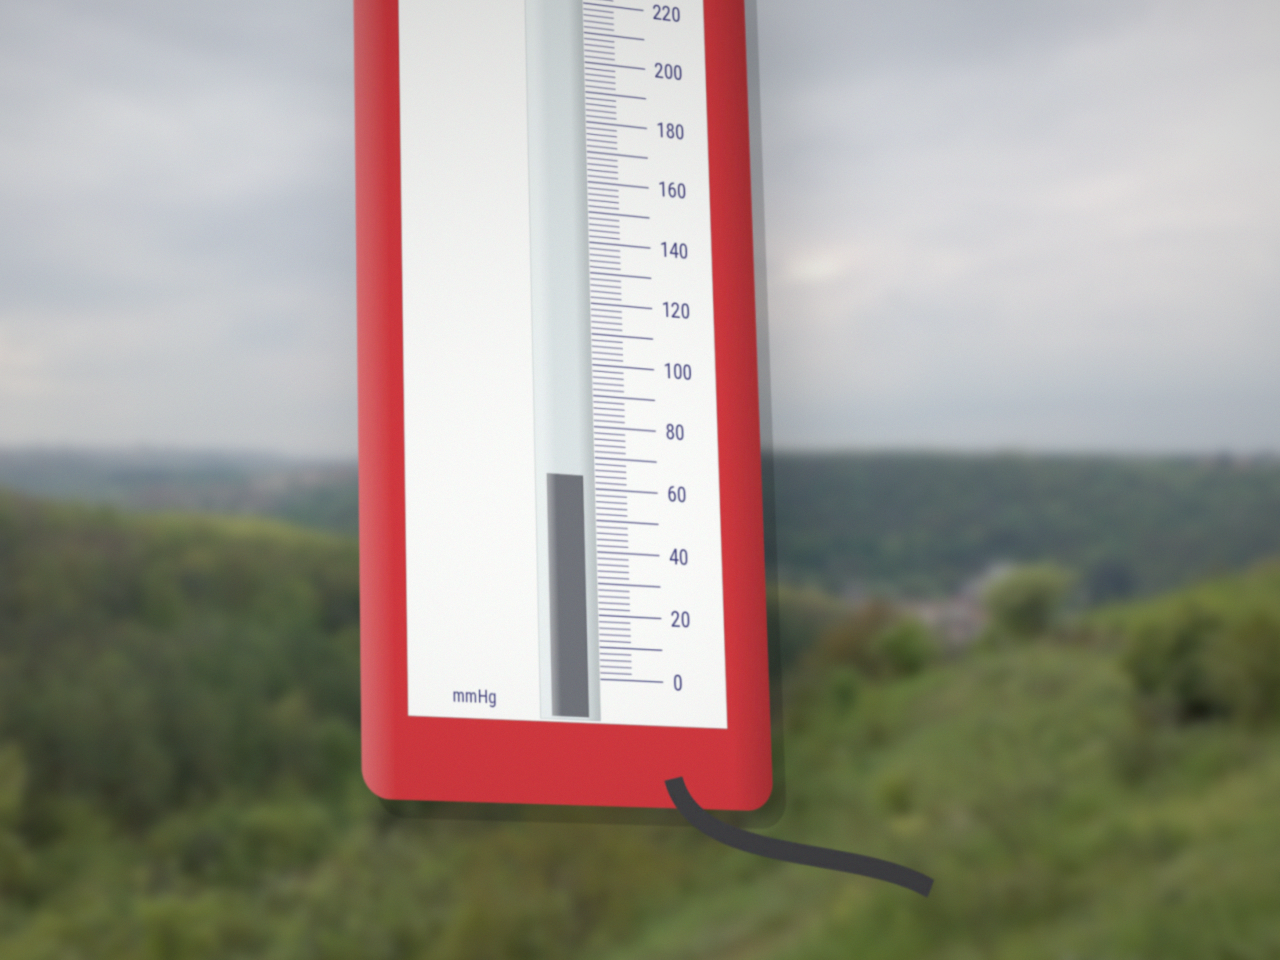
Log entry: 64 mmHg
